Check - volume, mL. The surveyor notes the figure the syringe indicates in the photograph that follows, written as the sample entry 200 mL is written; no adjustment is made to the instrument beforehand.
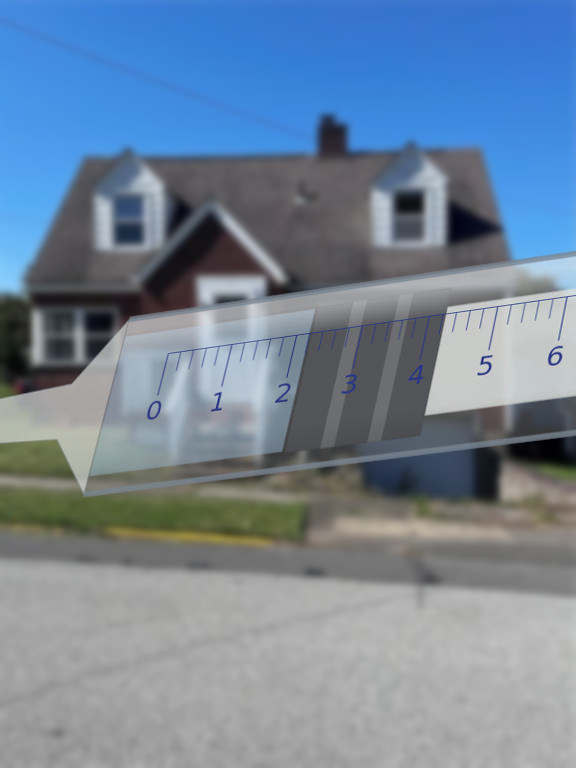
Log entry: 2.2 mL
